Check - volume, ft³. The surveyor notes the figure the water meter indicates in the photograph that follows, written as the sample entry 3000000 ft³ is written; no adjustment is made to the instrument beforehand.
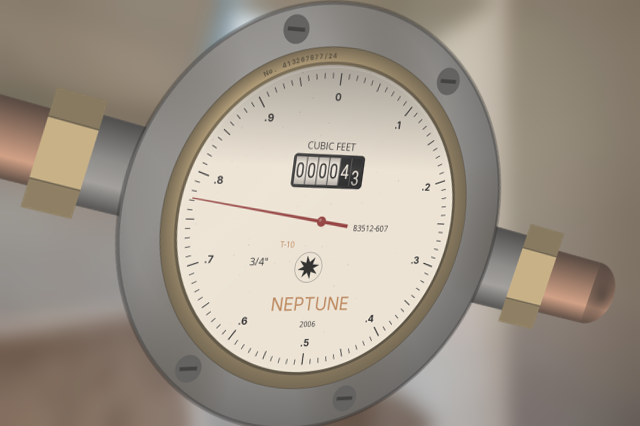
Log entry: 42.77 ft³
